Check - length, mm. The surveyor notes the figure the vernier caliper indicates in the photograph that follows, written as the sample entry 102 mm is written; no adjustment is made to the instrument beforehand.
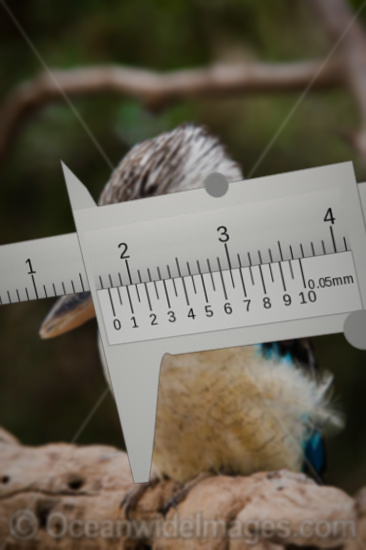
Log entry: 17.6 mm
